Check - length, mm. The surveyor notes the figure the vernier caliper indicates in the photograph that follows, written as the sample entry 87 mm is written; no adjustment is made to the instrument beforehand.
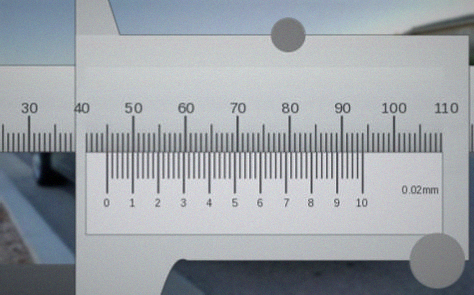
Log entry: 45.0 mm
